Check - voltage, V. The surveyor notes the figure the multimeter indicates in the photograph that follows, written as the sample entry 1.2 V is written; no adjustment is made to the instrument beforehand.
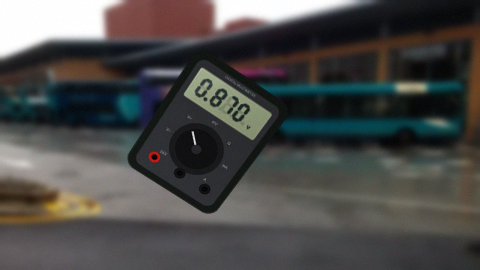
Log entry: 0.870 V
